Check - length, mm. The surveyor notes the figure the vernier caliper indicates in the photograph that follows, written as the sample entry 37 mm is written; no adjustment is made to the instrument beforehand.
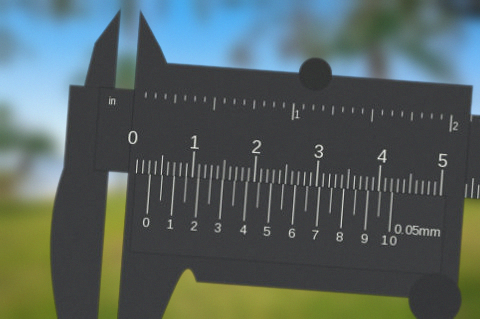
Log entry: 3.2 mm
